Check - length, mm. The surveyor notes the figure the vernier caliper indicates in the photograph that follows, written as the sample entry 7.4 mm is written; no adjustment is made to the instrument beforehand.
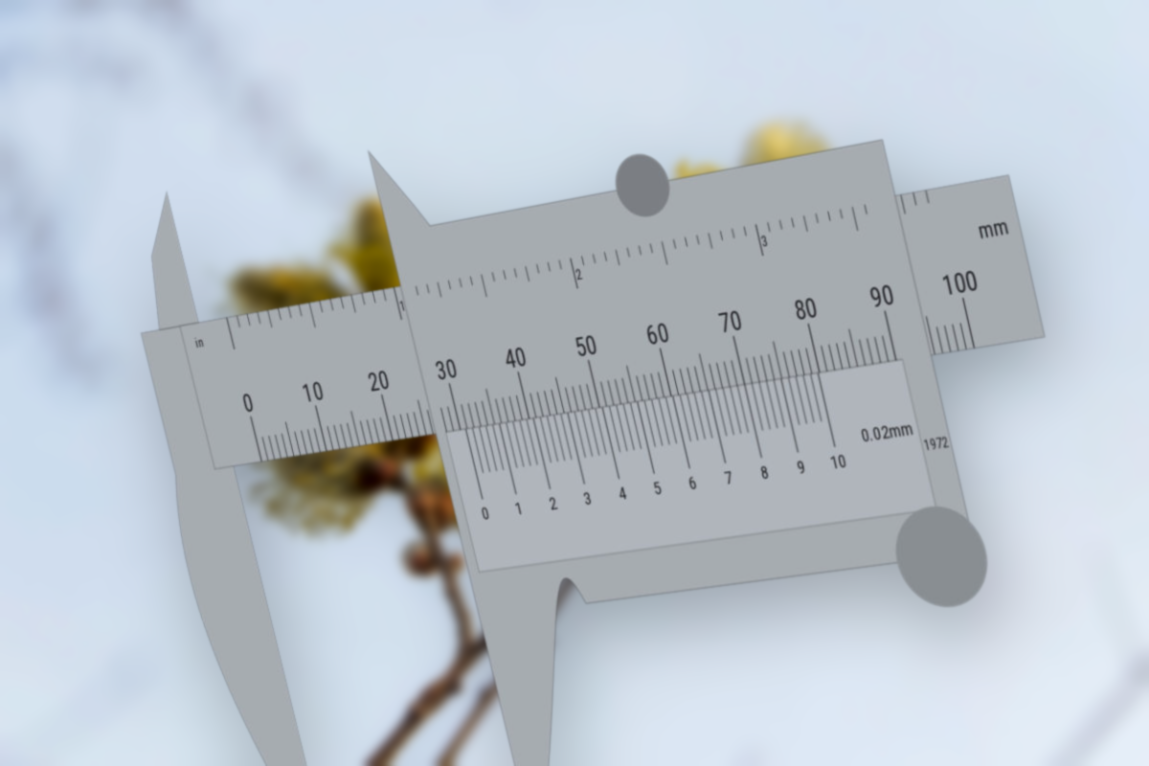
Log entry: 30.8 mm
